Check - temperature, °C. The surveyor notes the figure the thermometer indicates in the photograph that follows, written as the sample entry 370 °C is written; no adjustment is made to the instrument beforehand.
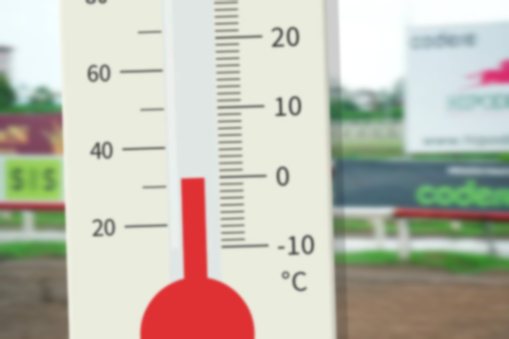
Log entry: 0 °C
